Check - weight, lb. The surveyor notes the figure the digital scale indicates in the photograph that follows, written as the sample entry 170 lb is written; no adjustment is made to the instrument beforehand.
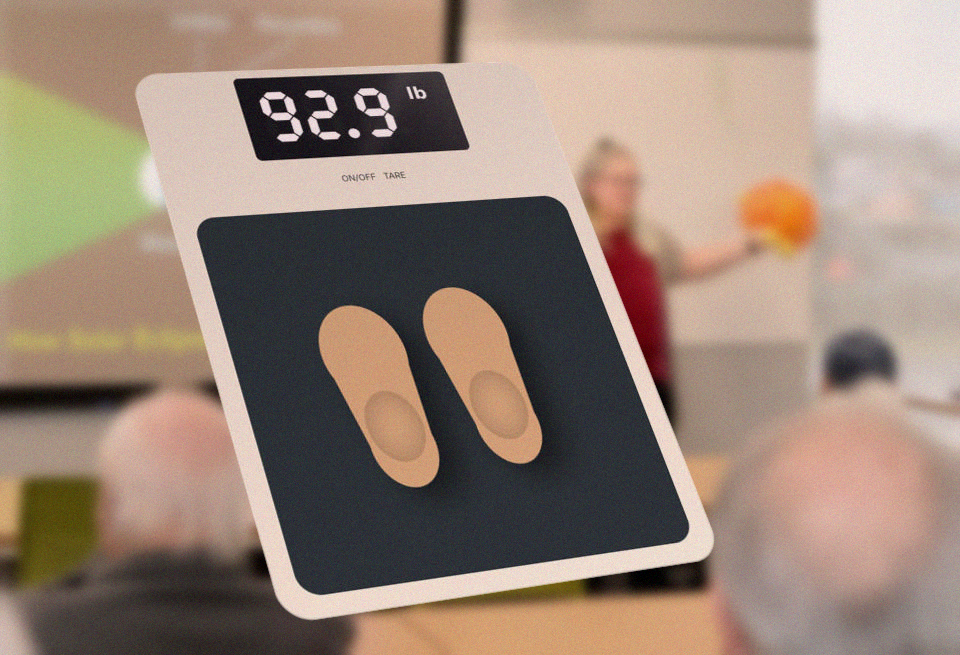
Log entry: 92.9 lb
